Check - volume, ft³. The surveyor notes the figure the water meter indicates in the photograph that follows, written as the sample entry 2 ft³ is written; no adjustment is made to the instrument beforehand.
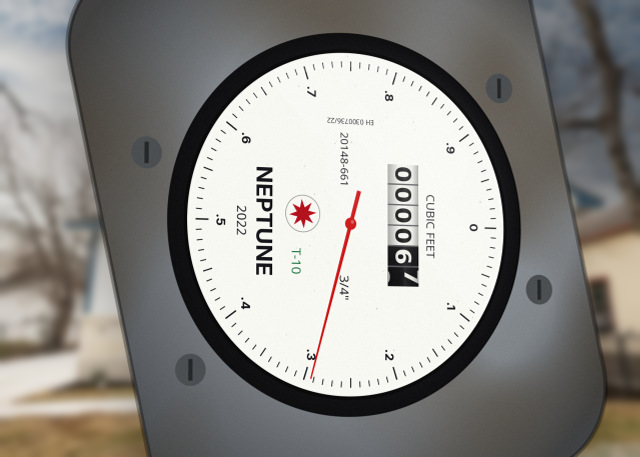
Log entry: 67.29 ft³
